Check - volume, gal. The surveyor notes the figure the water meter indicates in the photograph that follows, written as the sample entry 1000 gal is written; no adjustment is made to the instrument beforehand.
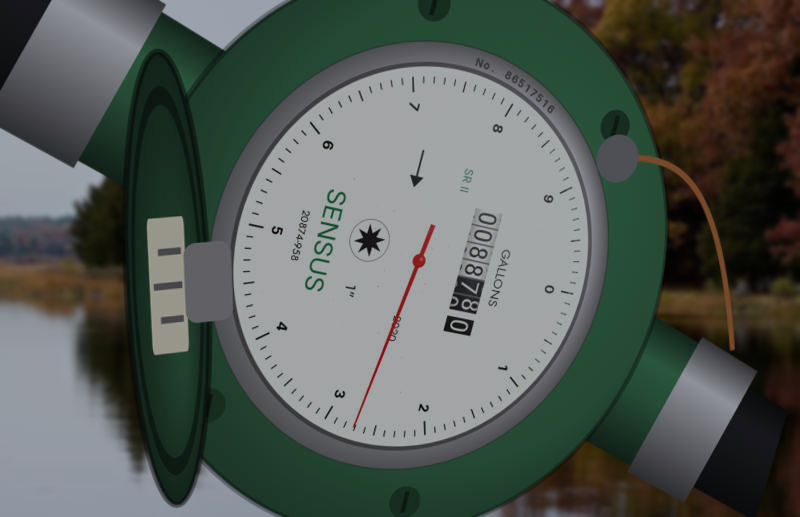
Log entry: 88782.7 gal
